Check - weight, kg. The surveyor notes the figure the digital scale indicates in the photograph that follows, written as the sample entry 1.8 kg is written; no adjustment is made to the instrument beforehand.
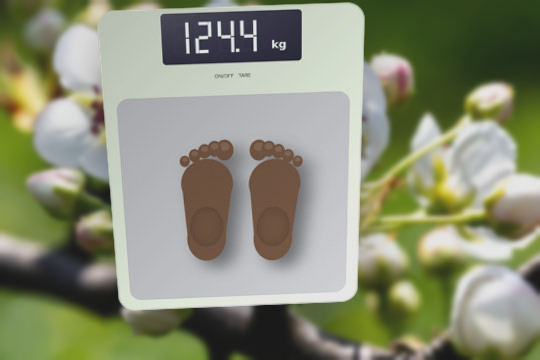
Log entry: 124.4 kg
